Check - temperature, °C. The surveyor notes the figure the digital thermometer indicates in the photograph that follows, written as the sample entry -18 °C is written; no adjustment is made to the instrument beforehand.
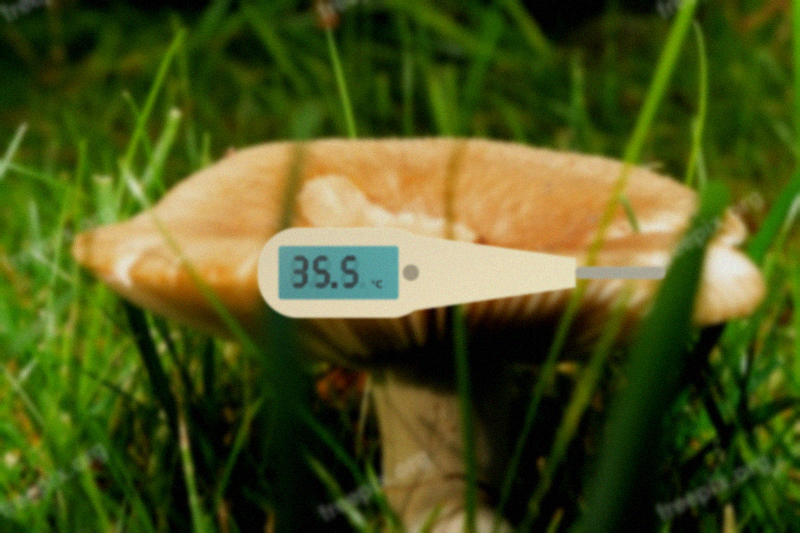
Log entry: 35.5 °C
